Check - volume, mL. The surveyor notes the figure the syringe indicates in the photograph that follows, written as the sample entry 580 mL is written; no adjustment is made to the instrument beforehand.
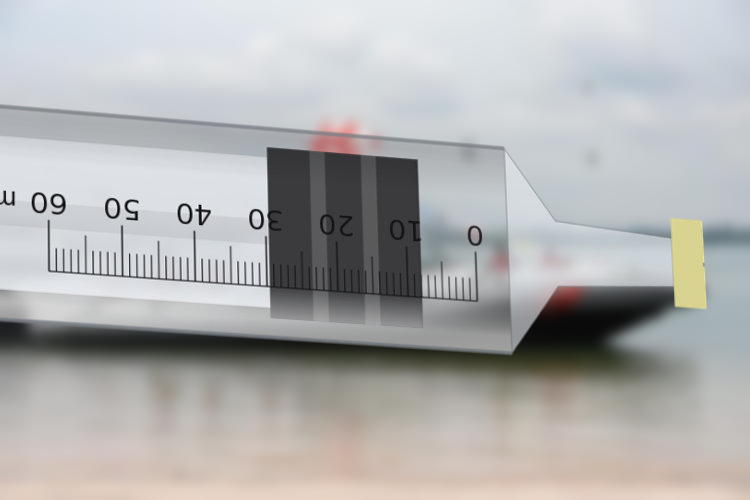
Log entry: 8 mL
